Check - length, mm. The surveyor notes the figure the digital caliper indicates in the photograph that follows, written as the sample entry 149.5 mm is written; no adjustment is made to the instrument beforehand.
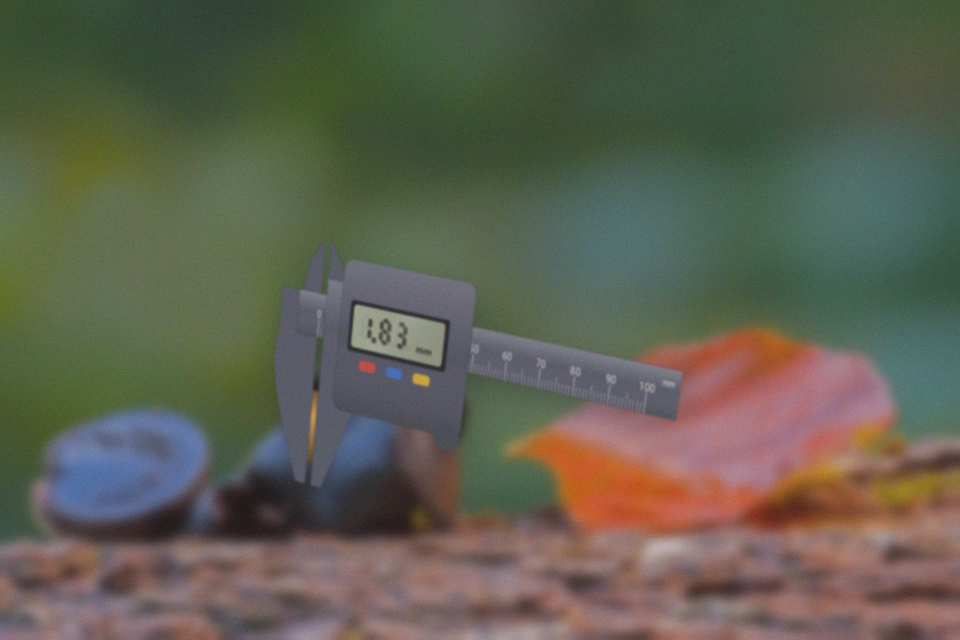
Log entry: 1.83 mm
